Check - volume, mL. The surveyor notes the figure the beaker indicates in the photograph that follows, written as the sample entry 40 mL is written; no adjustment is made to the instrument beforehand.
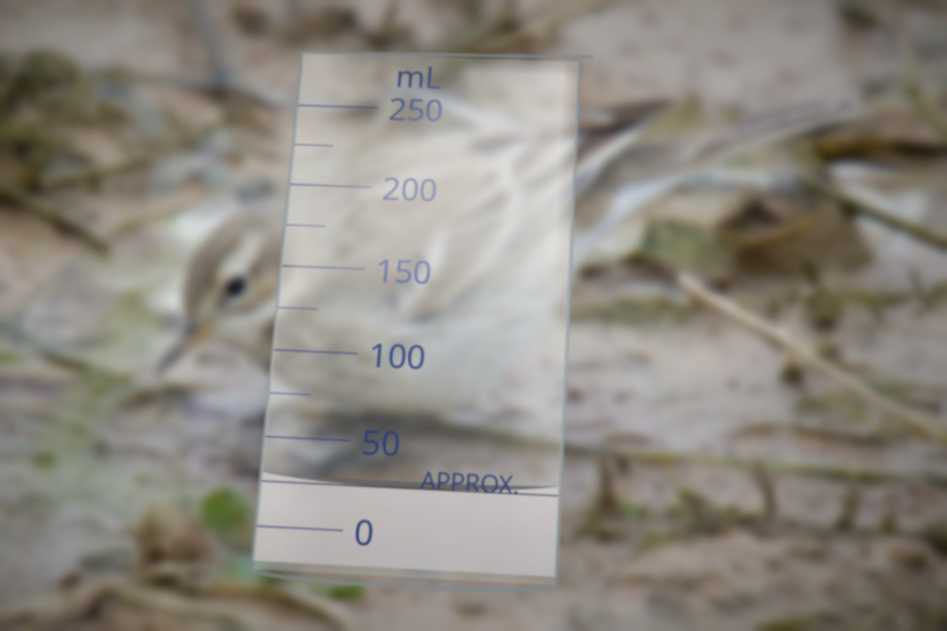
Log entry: 25 mL
